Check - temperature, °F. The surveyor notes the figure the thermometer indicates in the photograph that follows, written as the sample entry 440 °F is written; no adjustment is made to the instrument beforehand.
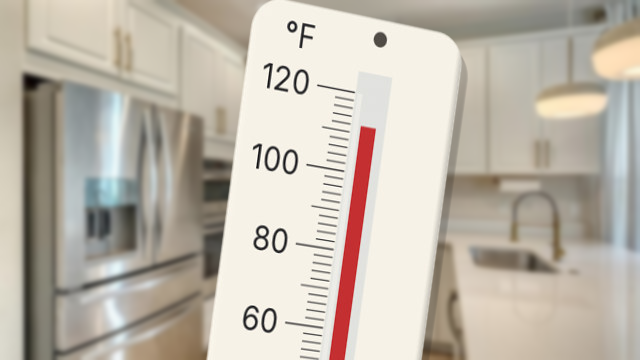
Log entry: 112 °F
